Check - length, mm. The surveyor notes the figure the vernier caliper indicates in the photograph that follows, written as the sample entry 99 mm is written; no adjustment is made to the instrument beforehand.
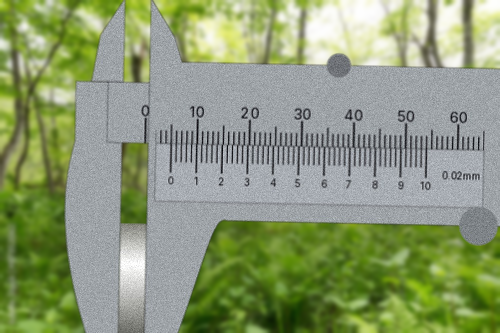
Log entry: 5.0 mm
